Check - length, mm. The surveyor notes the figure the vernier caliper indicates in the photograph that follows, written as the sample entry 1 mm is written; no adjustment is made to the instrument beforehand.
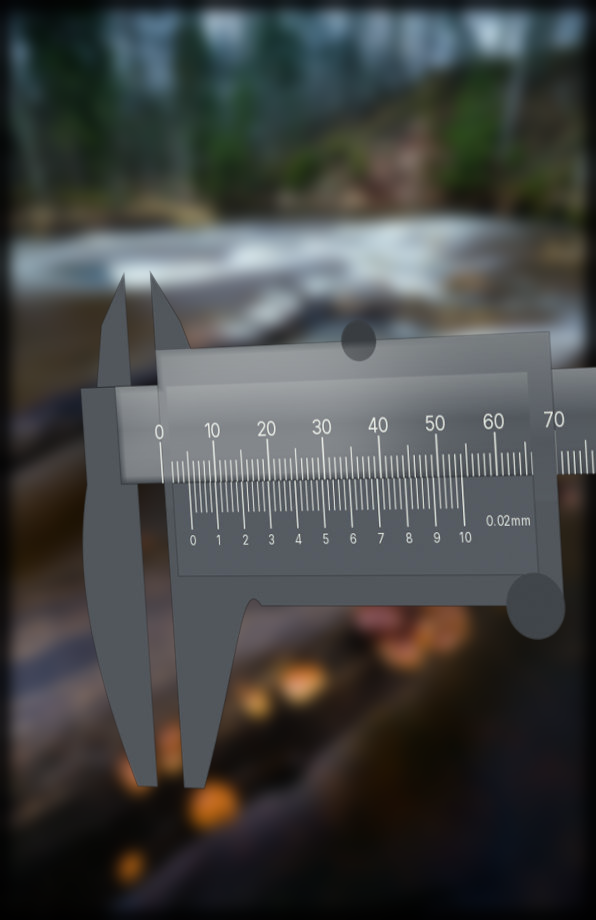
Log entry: 5.0 mm
